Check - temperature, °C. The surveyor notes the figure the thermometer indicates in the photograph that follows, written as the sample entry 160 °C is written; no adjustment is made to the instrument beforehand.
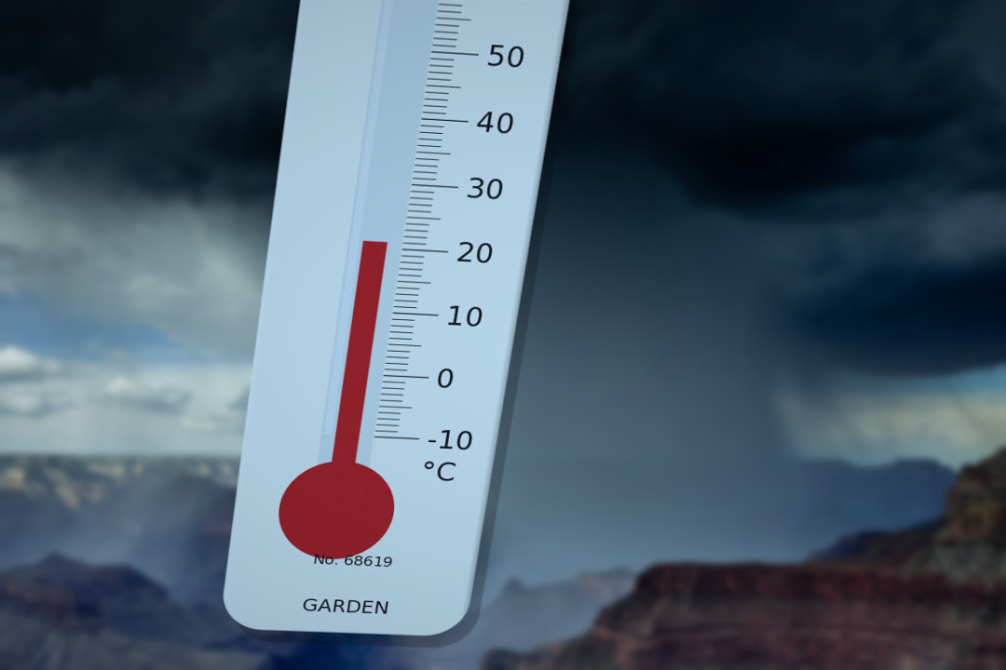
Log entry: 21 °C
